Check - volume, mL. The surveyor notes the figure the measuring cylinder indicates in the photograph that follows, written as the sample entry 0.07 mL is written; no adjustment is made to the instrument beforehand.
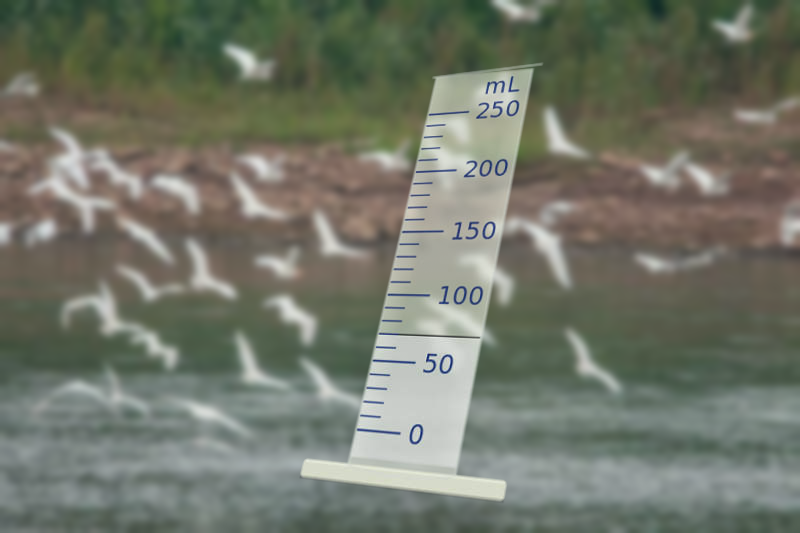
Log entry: 70 mL
